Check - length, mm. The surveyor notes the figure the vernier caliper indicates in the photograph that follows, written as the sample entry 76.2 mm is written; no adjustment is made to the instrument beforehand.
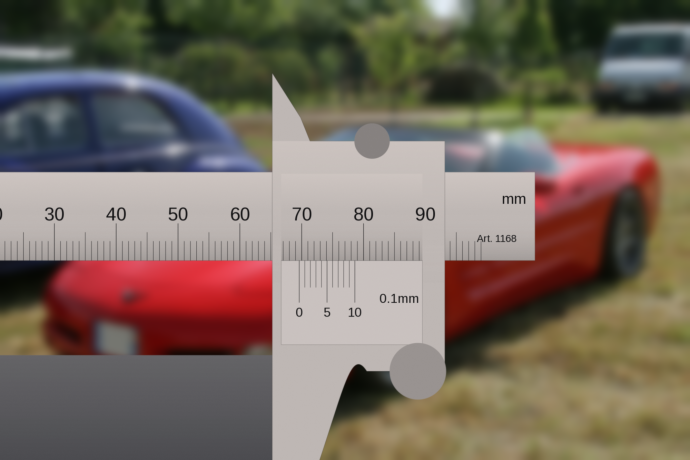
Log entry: 69.6 mm
